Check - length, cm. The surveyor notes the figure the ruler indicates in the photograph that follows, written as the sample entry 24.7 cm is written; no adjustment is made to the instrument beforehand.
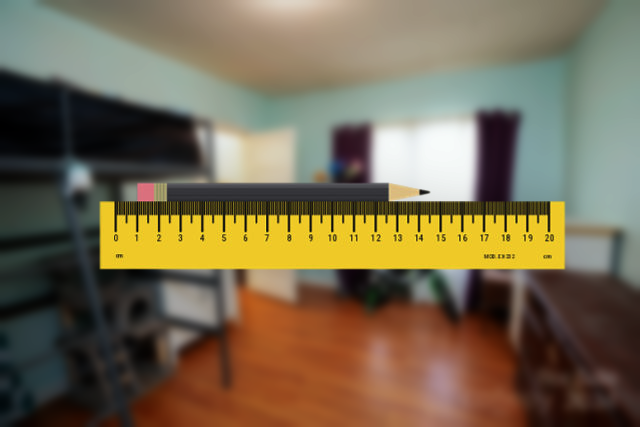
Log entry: 13.5 cm
